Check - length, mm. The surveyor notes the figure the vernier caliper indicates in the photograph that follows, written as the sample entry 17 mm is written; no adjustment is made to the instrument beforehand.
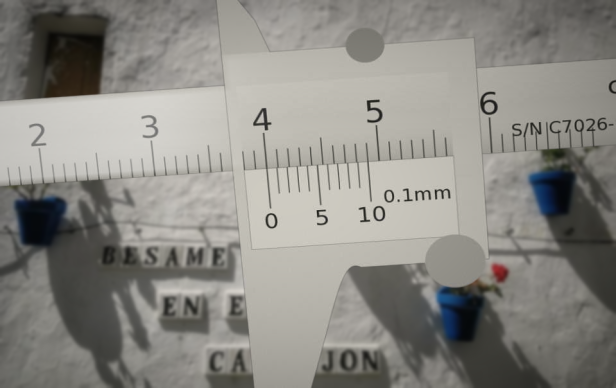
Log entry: 40.0 mm
